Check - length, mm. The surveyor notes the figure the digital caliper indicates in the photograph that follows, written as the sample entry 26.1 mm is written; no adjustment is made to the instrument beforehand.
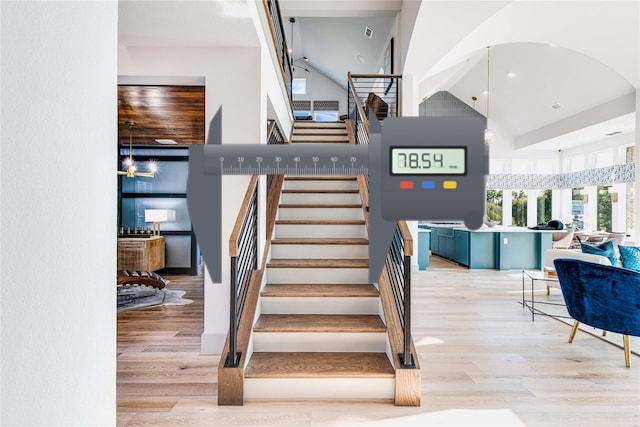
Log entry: 78.54 mm
